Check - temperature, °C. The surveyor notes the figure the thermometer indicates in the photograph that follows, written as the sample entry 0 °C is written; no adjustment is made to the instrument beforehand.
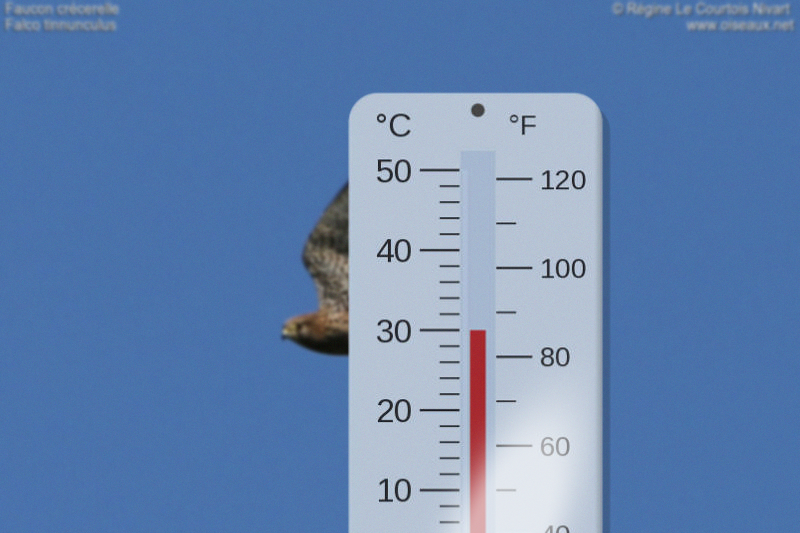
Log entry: 30 °C
